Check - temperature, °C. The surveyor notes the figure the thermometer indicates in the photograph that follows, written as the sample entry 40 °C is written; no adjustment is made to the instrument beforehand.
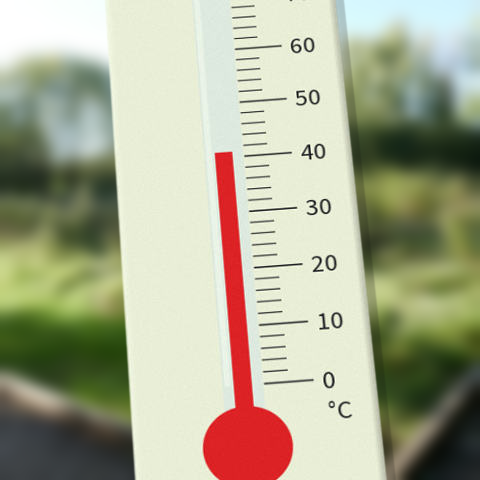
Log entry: 41 °C
